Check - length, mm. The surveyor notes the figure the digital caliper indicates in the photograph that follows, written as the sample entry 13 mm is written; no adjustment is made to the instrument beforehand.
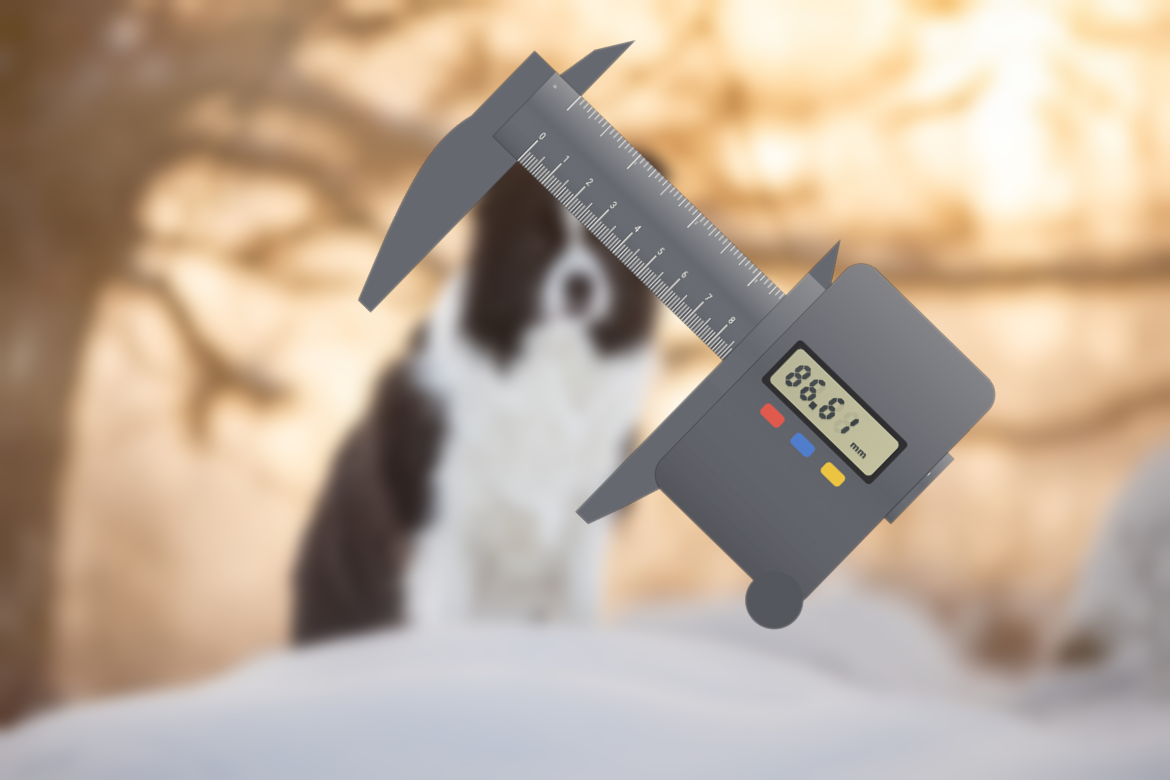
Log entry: 86.61 mm
